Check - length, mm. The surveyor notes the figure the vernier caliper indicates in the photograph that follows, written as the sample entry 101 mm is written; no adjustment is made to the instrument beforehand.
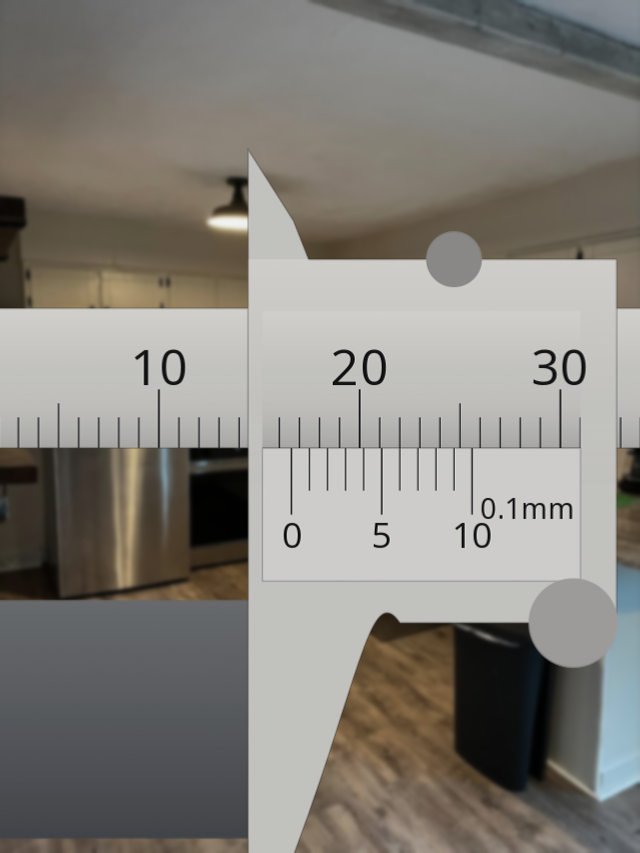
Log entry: 16.6 mm
